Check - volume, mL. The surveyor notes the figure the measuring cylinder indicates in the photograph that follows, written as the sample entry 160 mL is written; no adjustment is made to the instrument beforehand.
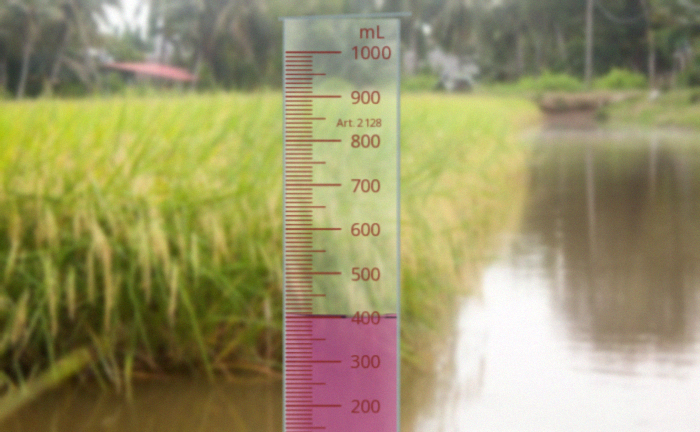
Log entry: 400 mL
